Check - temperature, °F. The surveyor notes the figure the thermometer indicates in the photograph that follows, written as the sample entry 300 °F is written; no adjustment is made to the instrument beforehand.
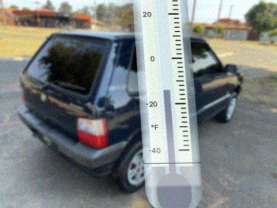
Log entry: -14 °F
